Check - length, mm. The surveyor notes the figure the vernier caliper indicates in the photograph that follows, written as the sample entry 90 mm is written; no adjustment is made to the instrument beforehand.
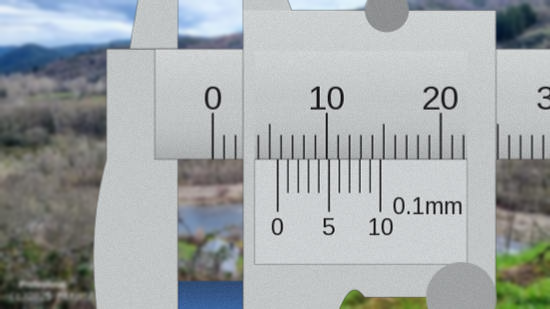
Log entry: 5.7 mm
